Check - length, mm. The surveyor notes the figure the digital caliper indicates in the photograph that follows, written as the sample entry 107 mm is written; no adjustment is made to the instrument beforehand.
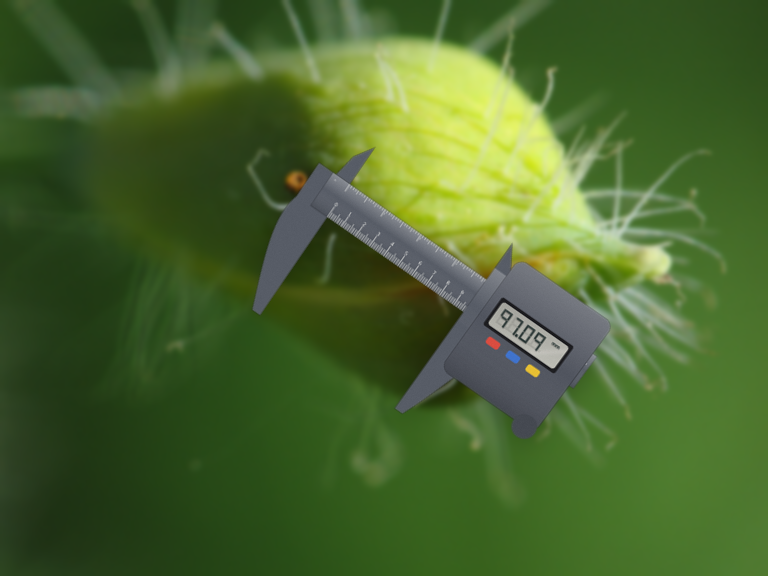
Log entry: 97.09 mm
